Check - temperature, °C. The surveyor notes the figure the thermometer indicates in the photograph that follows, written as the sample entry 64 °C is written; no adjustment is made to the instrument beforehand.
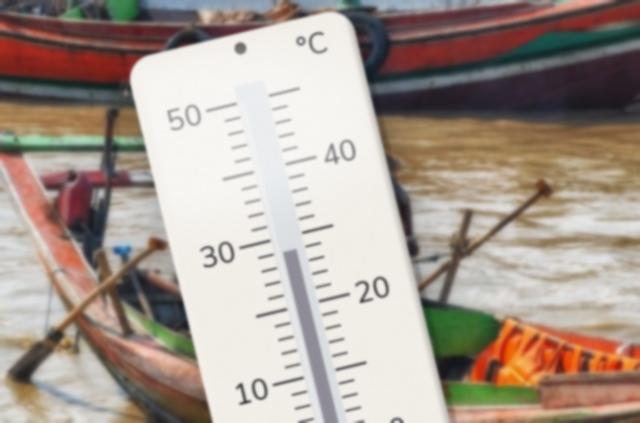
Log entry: 28 °C
